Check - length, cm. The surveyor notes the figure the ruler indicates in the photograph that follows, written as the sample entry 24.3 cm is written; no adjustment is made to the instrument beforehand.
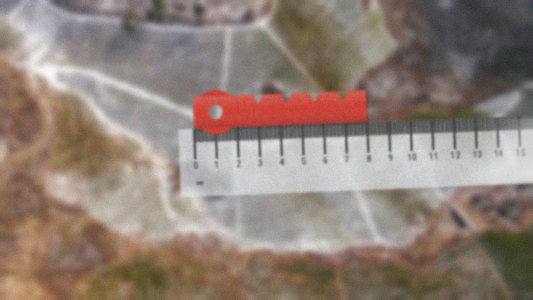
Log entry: 8 cm
